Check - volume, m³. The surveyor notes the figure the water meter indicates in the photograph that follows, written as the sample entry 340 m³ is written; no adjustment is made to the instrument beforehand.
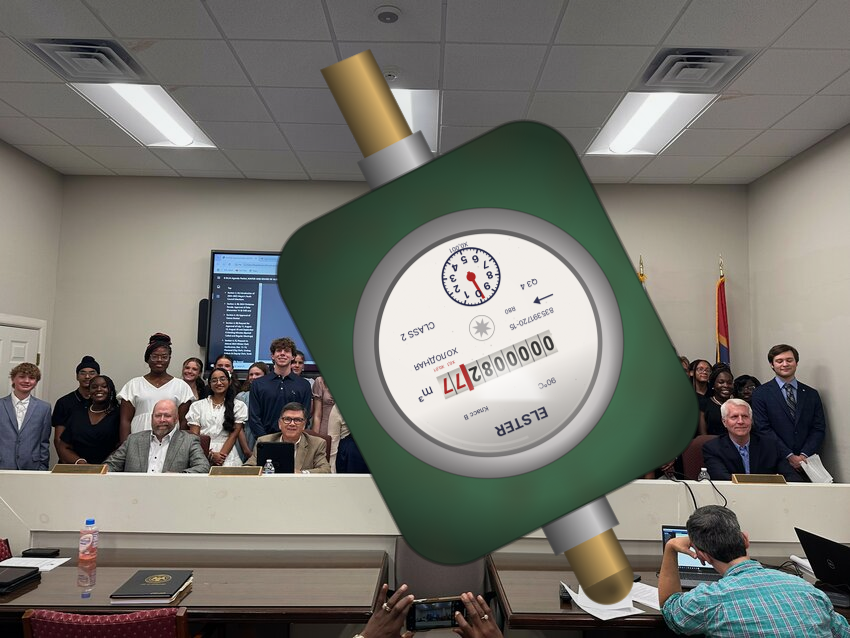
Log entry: 82.769 m³
